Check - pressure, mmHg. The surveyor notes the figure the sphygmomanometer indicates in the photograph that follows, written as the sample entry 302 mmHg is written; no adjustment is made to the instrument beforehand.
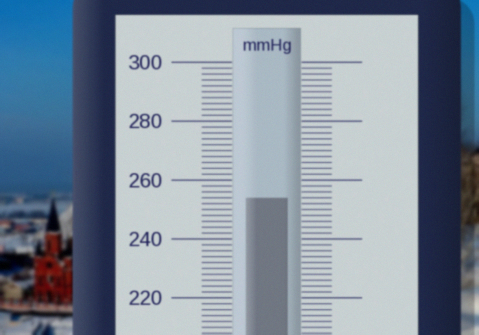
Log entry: 254 mmHg
